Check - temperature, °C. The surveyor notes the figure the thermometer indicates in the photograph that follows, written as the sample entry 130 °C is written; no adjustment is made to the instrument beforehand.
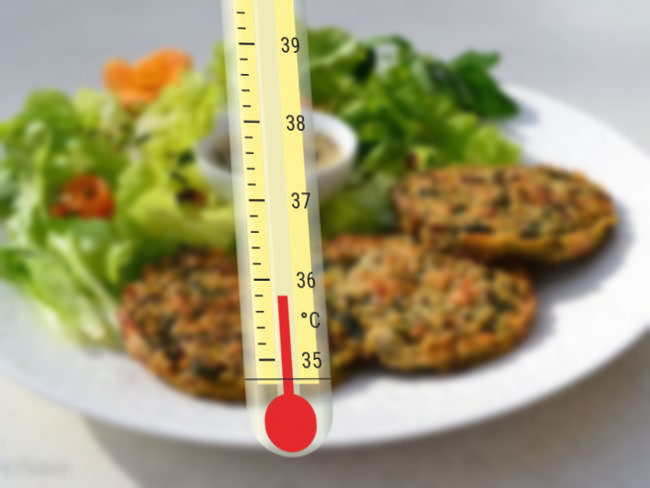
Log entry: 35.8 °C
